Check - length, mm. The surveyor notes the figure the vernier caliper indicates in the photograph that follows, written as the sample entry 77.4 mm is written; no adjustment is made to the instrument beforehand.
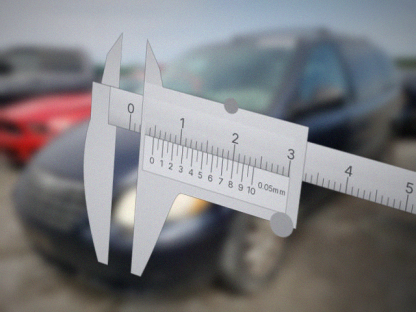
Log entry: 4.8 mm
